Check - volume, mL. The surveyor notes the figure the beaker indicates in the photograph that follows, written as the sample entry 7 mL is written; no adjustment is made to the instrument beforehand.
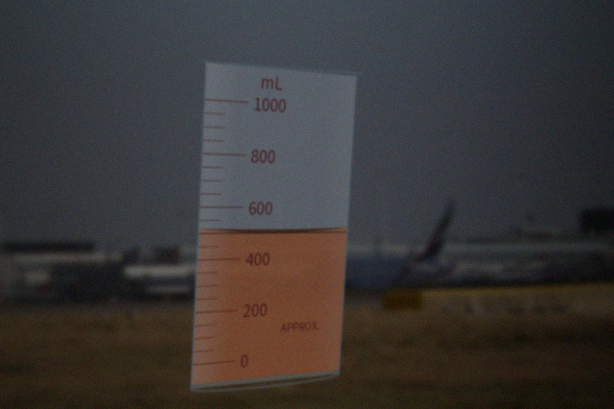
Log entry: 500 mL
